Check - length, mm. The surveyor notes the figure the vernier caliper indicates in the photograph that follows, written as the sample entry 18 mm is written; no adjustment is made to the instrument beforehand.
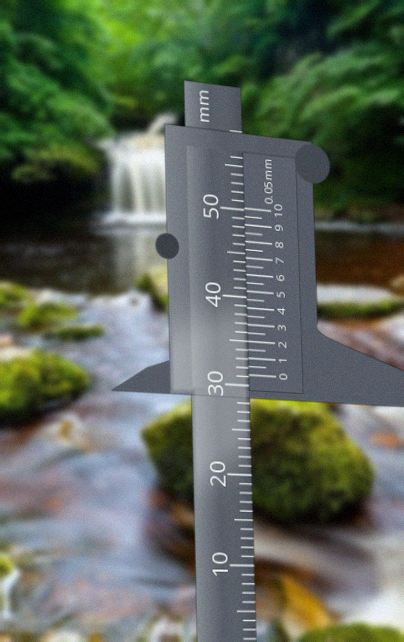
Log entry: 31.2 mm
